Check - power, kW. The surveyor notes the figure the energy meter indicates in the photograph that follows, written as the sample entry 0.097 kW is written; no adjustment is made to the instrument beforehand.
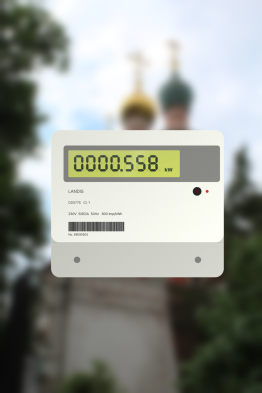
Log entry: 0.558 kW
